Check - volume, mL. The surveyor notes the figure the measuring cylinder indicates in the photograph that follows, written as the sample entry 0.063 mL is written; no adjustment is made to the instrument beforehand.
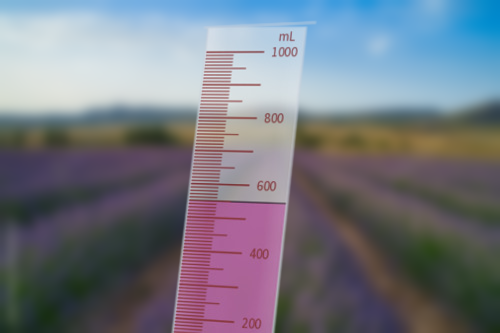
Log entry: 550 mL
